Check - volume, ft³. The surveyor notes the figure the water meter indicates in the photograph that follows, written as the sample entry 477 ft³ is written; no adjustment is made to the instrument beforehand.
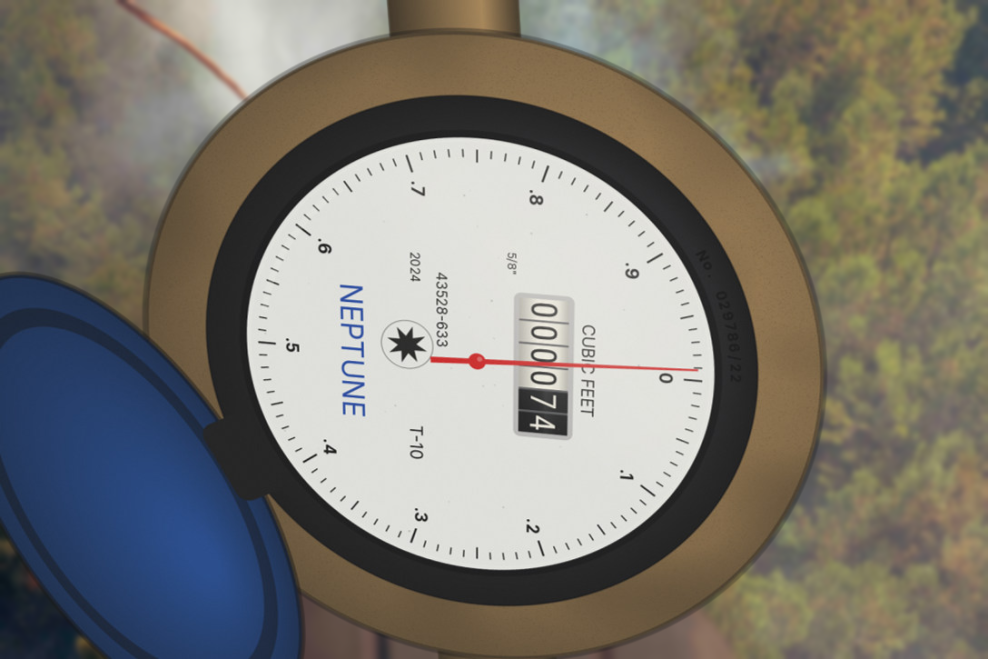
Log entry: 73.99 ft³
